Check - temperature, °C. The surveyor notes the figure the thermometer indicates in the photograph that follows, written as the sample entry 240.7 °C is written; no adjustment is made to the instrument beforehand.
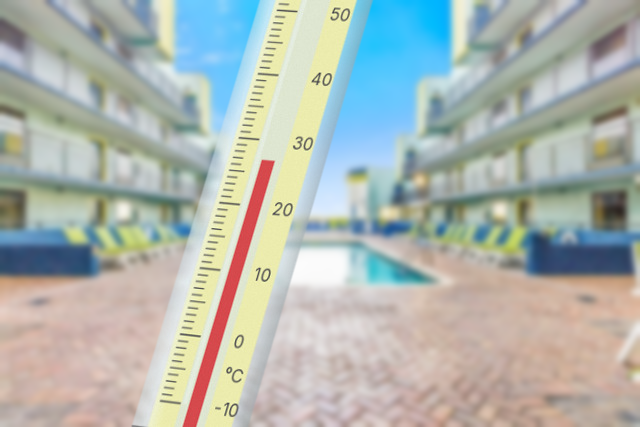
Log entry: 27 °C
